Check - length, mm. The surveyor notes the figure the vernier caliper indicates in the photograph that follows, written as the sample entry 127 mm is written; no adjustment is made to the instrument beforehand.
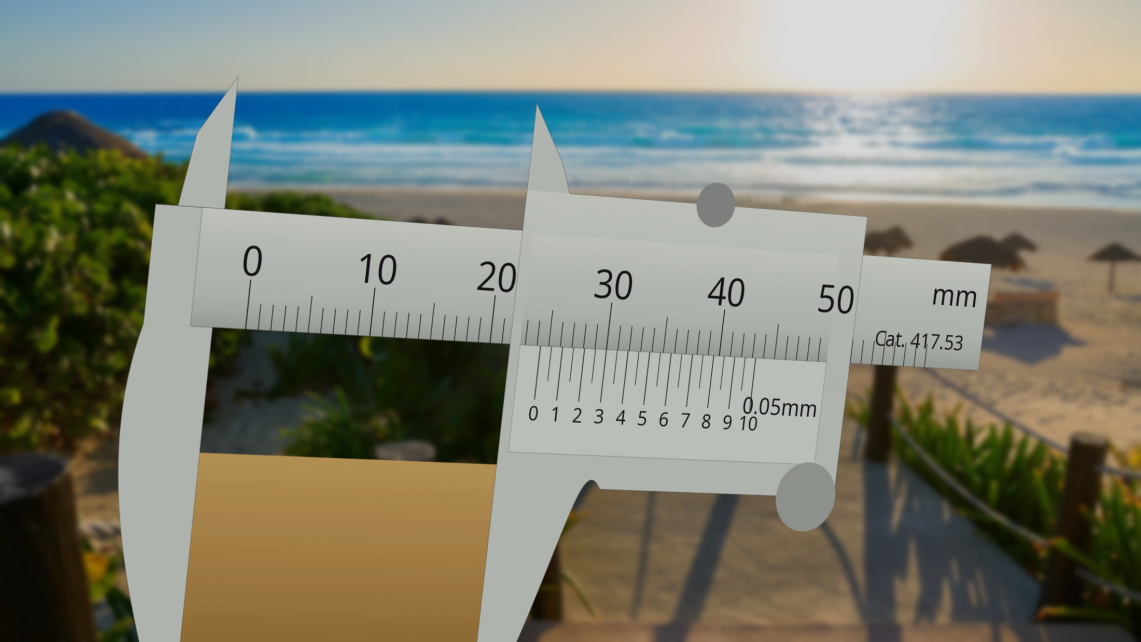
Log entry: 24.3 mm
